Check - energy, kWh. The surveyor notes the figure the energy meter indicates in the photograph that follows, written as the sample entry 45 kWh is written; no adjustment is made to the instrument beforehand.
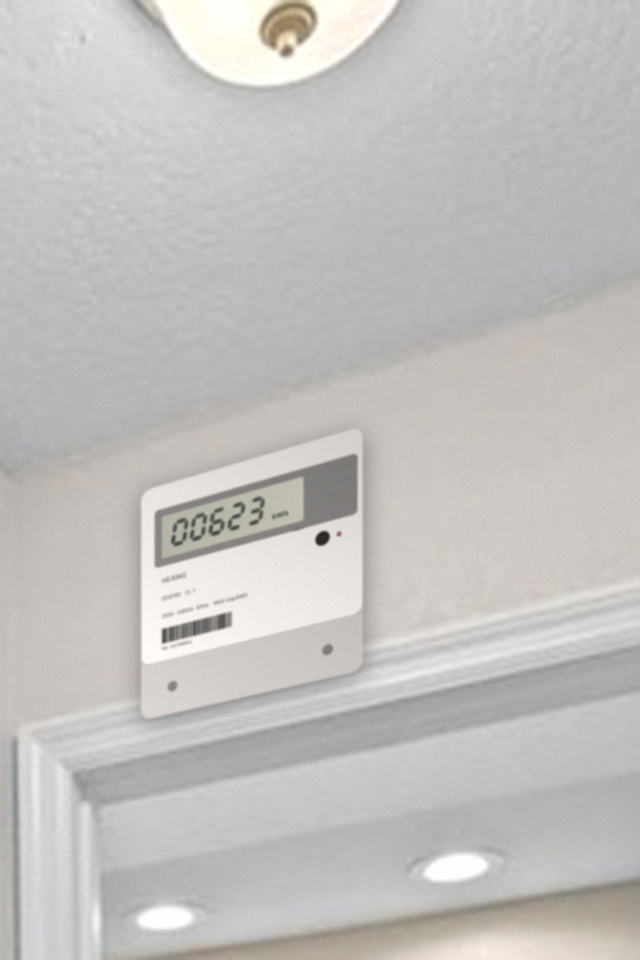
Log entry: 623 kWh
